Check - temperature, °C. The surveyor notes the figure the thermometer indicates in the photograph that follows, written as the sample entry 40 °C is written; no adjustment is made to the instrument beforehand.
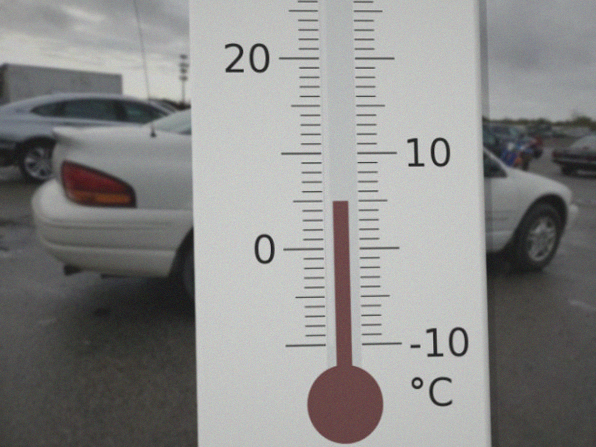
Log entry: 5 °C
